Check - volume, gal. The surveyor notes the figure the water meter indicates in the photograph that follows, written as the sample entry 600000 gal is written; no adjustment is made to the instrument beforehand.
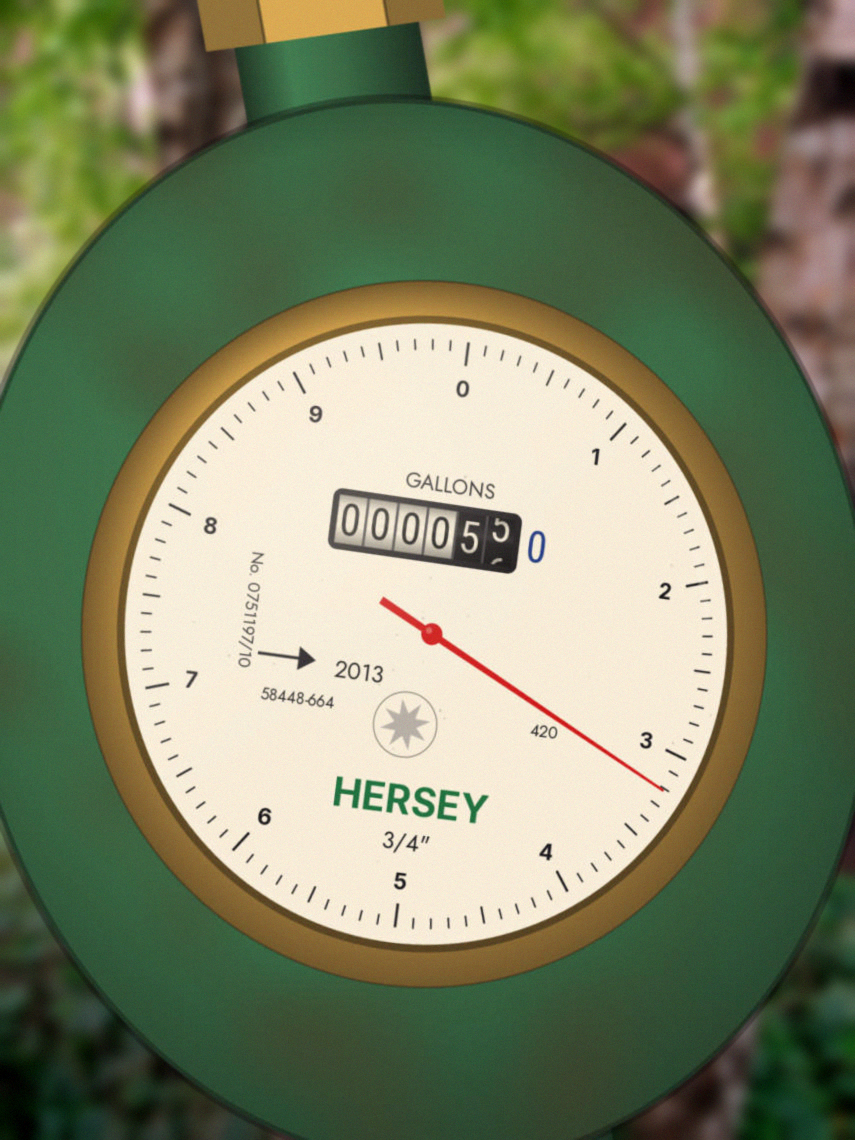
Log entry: 553.2 gal
